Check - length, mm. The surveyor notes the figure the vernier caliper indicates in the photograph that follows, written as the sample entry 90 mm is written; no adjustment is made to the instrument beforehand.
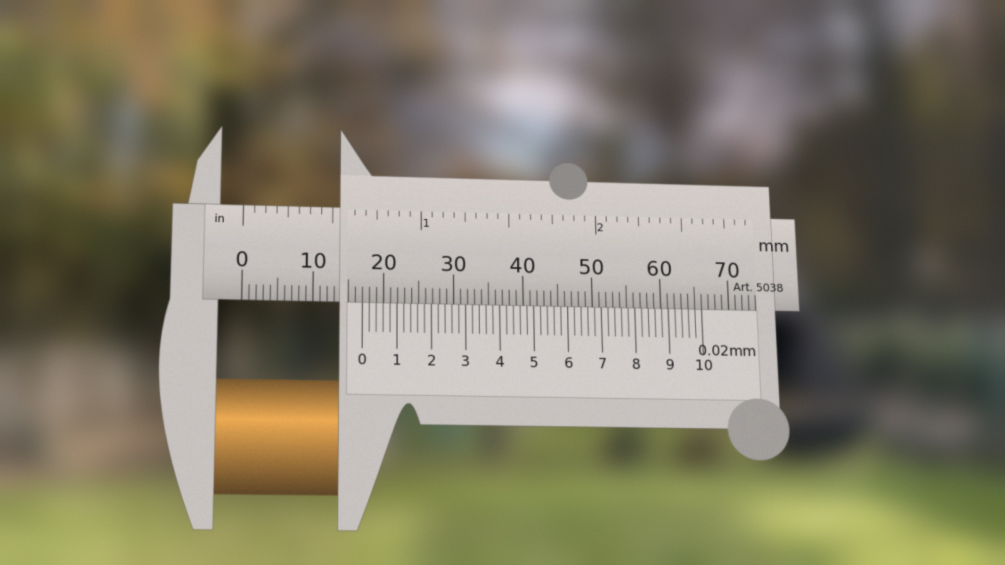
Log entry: 17.0 mm
